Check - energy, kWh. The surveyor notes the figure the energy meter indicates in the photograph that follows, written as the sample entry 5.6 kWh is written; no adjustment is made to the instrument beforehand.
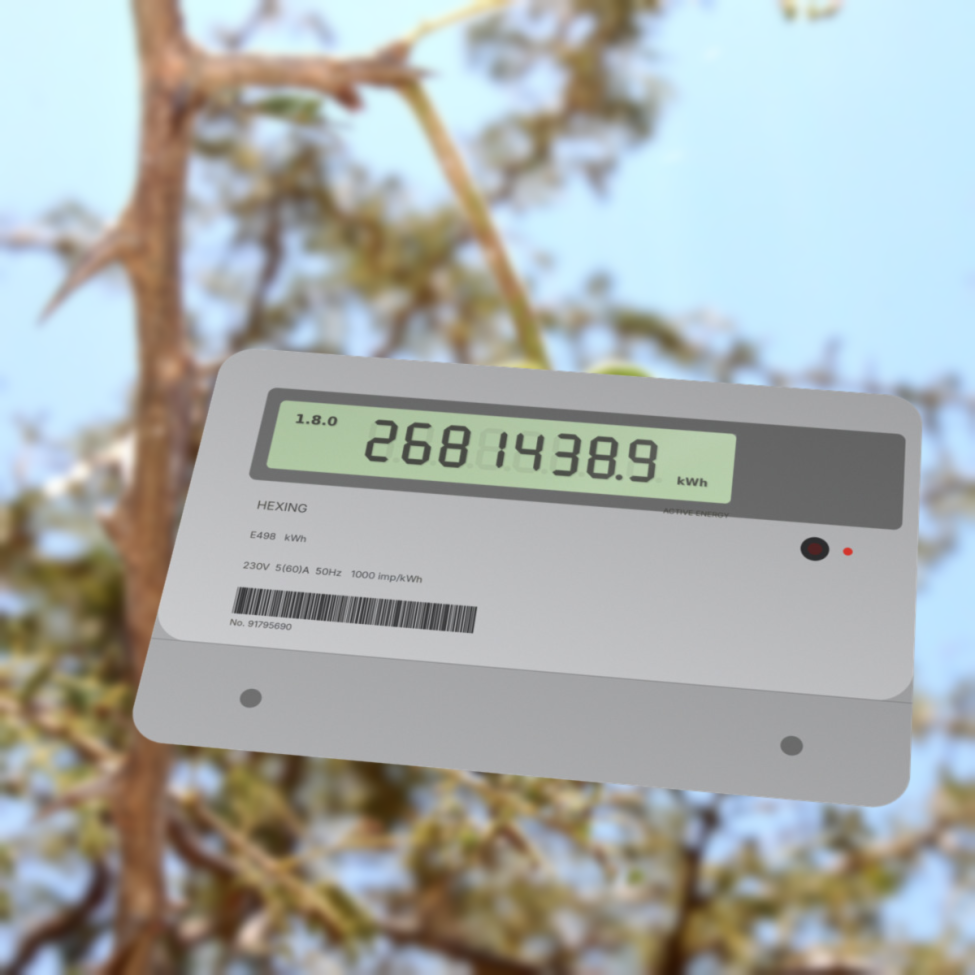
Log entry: 2681438.9 kWh
